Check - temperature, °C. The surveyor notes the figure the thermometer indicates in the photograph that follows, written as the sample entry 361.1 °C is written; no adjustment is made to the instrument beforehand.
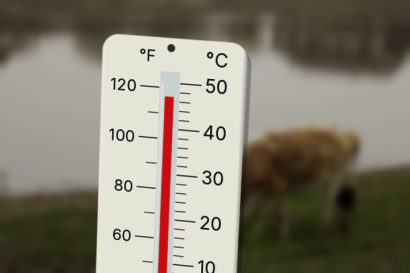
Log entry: 47 °C
